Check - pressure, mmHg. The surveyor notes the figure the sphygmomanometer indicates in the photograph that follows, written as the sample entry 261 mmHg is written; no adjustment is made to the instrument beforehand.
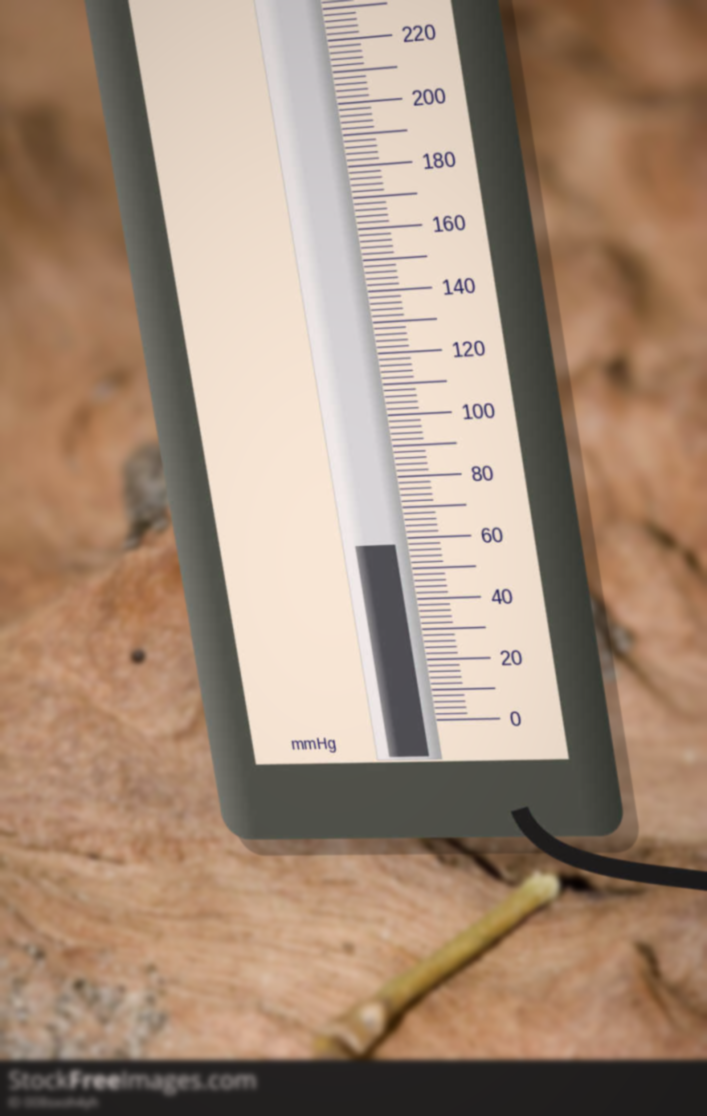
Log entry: 58 mmHg
